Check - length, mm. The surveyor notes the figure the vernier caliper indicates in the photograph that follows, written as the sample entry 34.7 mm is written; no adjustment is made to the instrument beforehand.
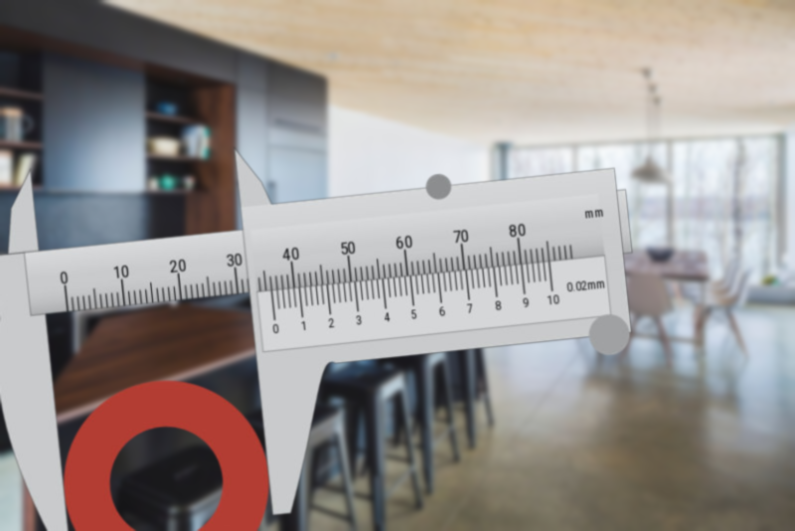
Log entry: 36.0 mm
